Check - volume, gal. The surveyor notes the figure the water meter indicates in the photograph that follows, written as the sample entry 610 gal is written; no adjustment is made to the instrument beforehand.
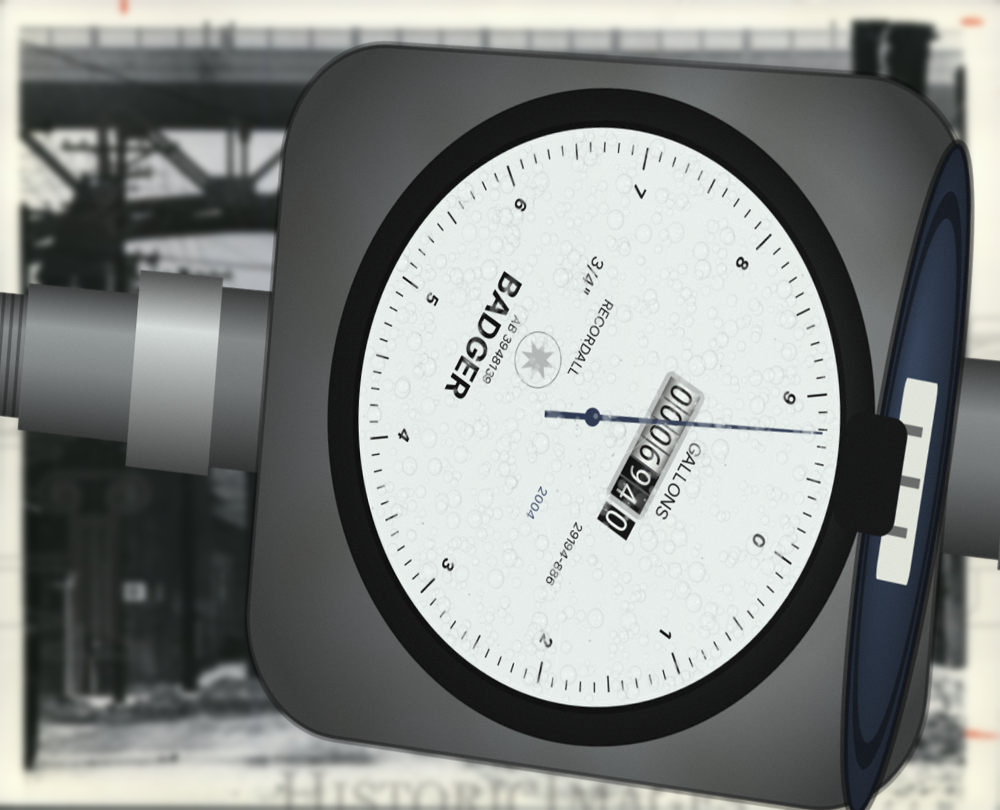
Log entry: 6939.2 gal
